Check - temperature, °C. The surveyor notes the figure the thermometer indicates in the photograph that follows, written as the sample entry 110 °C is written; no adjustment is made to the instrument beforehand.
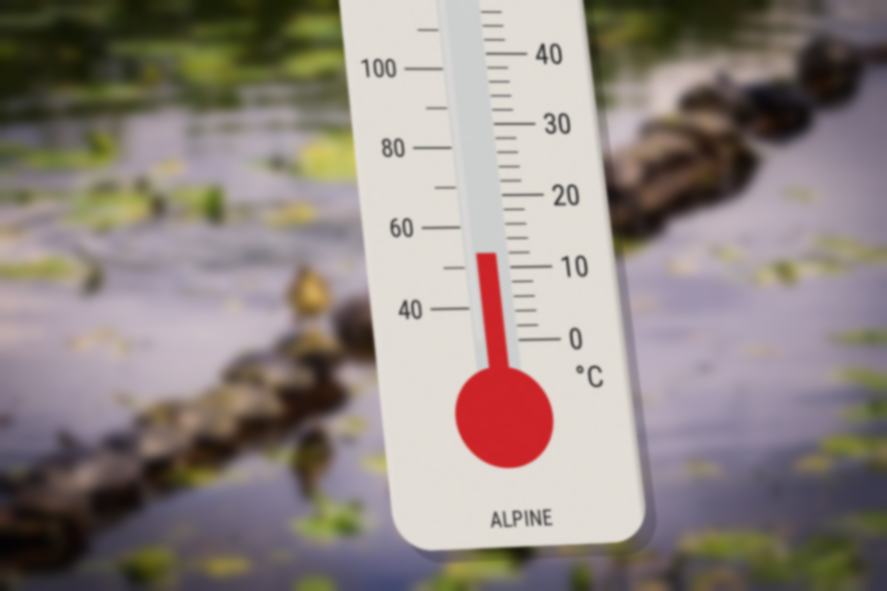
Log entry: 12 °C
